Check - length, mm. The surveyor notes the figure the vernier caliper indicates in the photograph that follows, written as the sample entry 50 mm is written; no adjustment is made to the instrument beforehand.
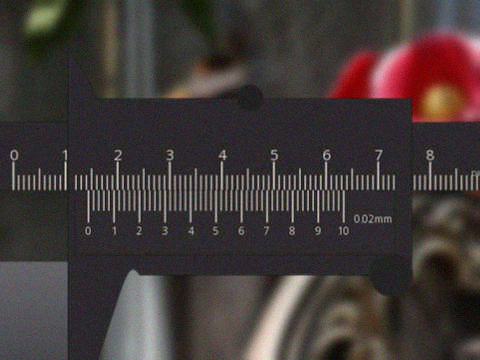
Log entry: 14.4 mm
